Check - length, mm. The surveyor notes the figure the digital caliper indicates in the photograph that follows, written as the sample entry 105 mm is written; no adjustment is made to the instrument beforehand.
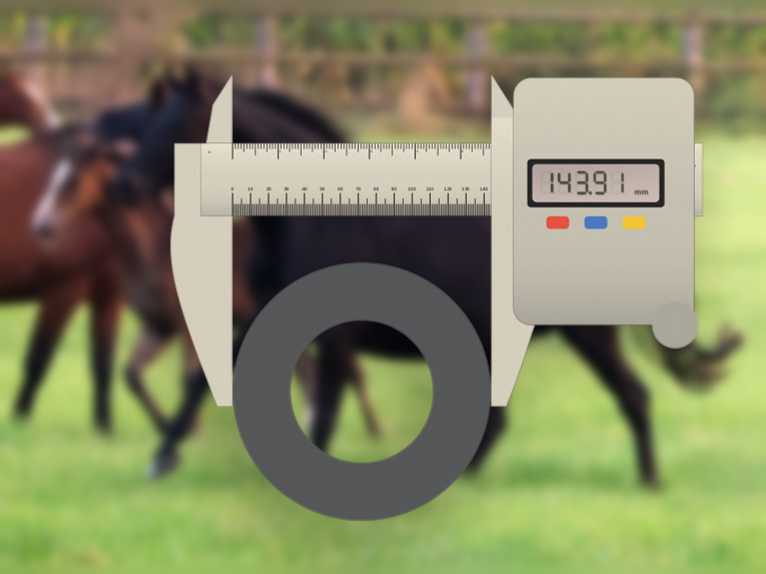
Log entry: 143.91 mm
